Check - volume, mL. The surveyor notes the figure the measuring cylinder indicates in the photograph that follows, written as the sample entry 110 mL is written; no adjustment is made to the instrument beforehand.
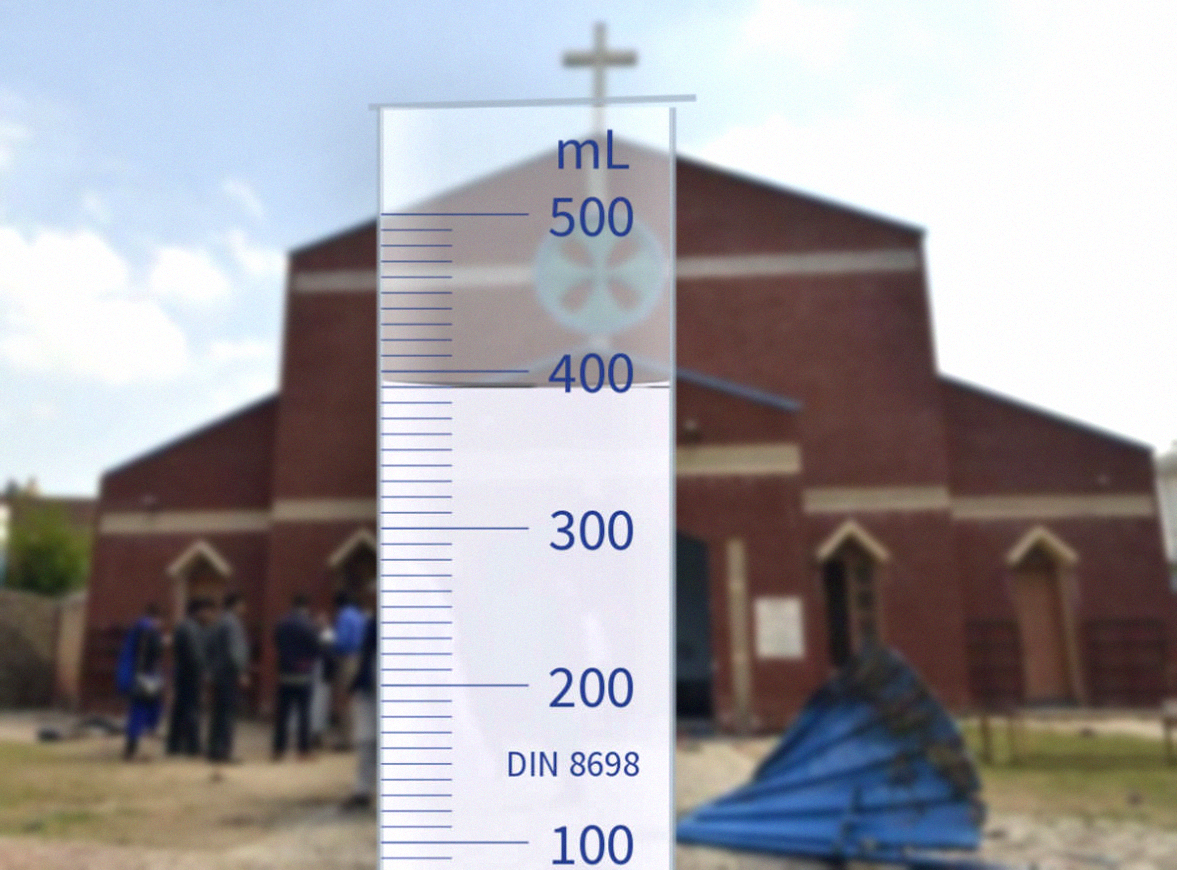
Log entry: 390 mL
